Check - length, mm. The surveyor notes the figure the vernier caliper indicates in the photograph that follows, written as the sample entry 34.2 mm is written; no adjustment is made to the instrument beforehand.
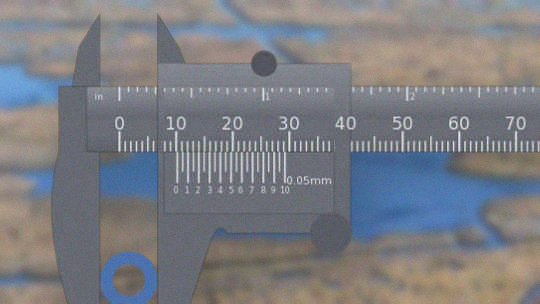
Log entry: 10.2 mm
